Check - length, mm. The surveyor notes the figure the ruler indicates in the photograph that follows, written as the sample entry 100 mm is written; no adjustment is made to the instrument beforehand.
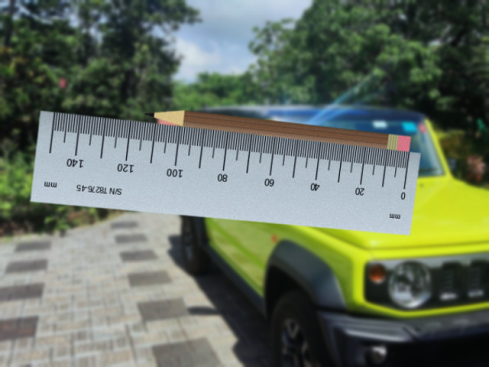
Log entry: 115 mm
